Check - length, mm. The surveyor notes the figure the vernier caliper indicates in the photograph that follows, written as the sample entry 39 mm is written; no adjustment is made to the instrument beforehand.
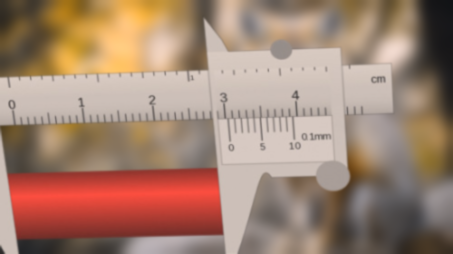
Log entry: 30.4 mm
